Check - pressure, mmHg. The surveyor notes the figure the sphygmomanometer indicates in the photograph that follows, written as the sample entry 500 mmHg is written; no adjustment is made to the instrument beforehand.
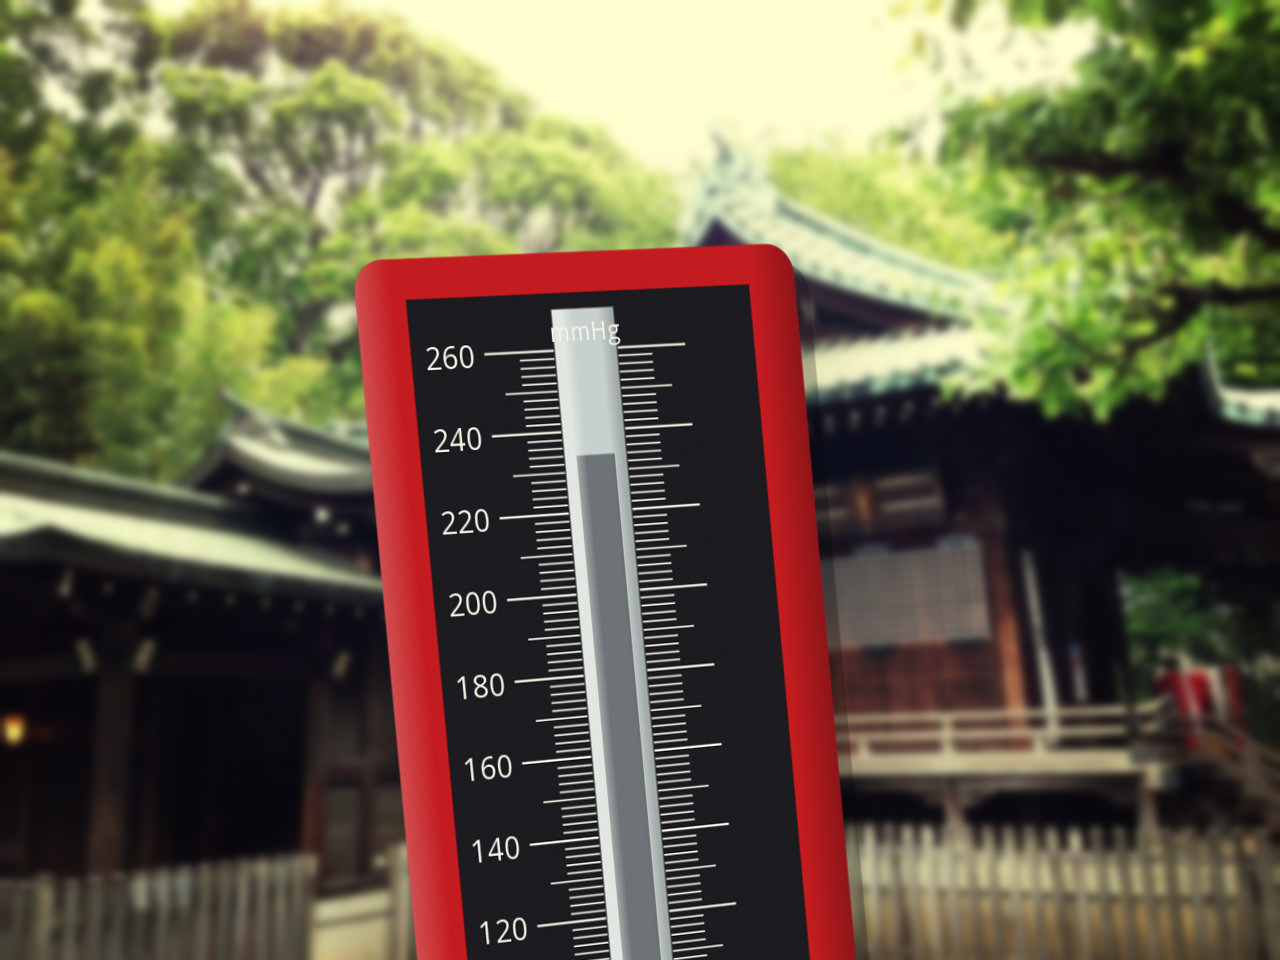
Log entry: 234 mmHg
